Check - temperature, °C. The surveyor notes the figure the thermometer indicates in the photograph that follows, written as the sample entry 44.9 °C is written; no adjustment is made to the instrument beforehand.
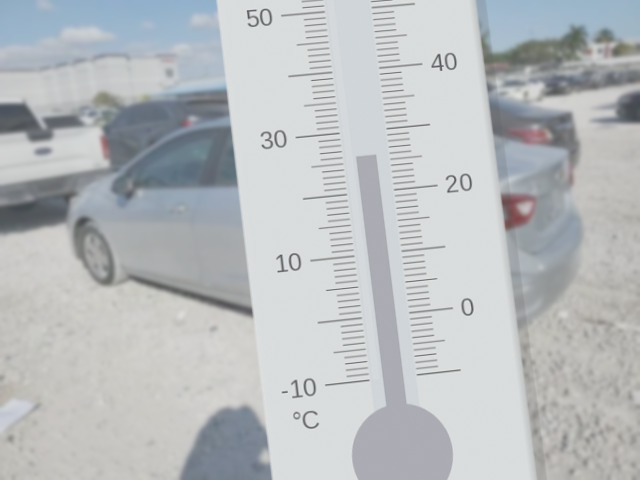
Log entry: 26 °C
